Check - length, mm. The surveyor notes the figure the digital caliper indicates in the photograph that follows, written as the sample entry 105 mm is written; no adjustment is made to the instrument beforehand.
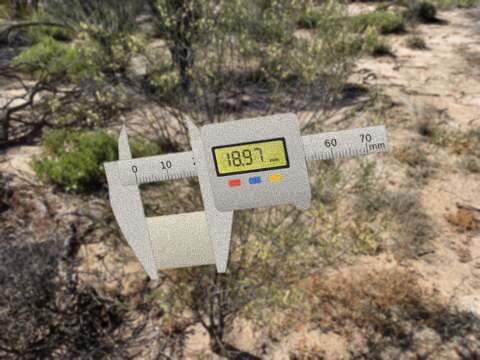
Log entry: 18.97 mm
